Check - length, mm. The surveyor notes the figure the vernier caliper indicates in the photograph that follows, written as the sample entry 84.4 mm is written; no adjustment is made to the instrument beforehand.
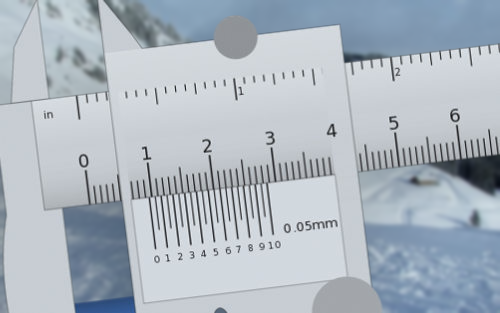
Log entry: 9.6 mm
